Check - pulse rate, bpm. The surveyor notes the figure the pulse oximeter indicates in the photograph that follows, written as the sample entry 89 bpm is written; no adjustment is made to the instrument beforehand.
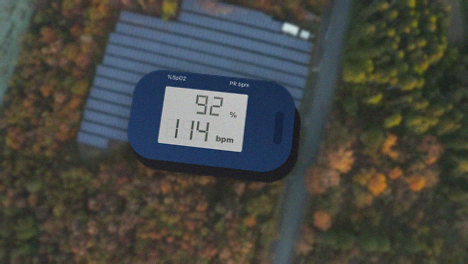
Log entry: 114 bpm
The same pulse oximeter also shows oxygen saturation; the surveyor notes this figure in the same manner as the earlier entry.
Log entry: 92 %
